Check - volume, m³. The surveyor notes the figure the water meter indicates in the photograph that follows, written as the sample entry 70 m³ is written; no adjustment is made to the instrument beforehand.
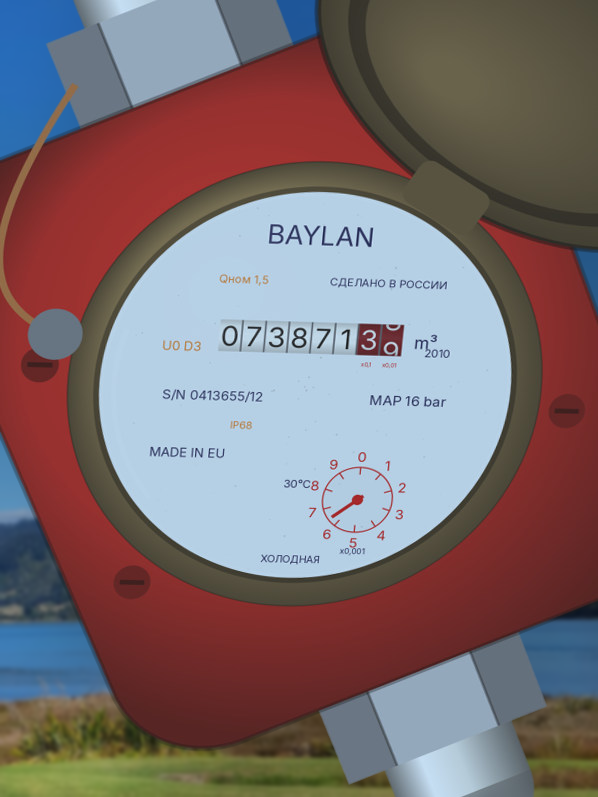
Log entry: 73871.386 m³
